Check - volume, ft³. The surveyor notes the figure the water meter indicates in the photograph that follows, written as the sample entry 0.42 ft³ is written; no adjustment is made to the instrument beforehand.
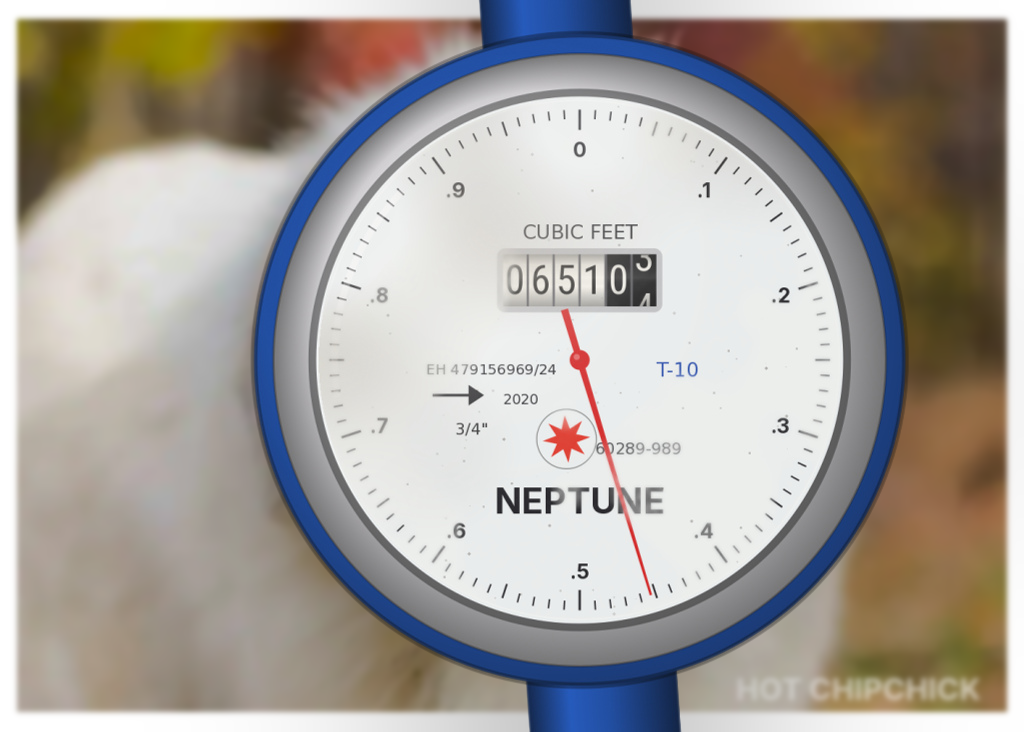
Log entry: 65103.45 ft³
